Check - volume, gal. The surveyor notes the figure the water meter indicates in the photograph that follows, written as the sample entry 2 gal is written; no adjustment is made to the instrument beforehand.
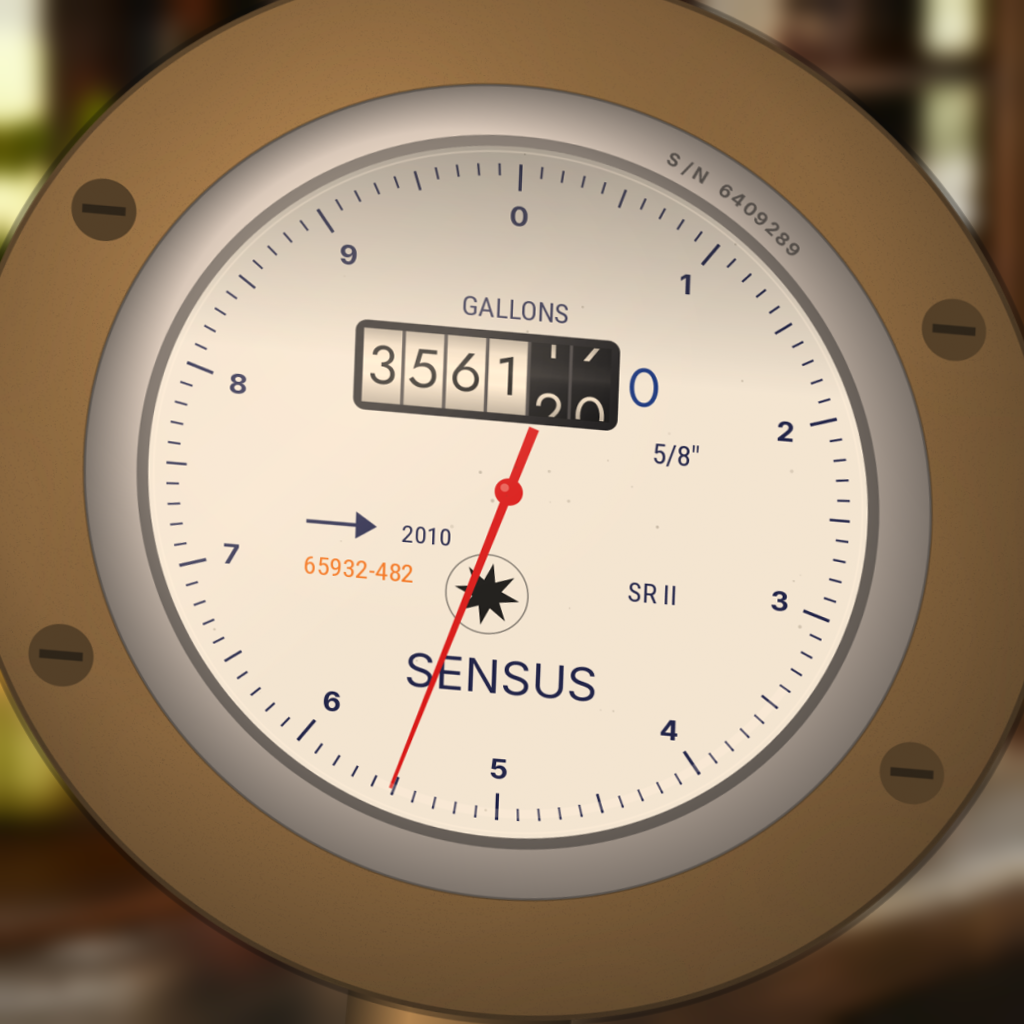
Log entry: 3561195.5 gal
